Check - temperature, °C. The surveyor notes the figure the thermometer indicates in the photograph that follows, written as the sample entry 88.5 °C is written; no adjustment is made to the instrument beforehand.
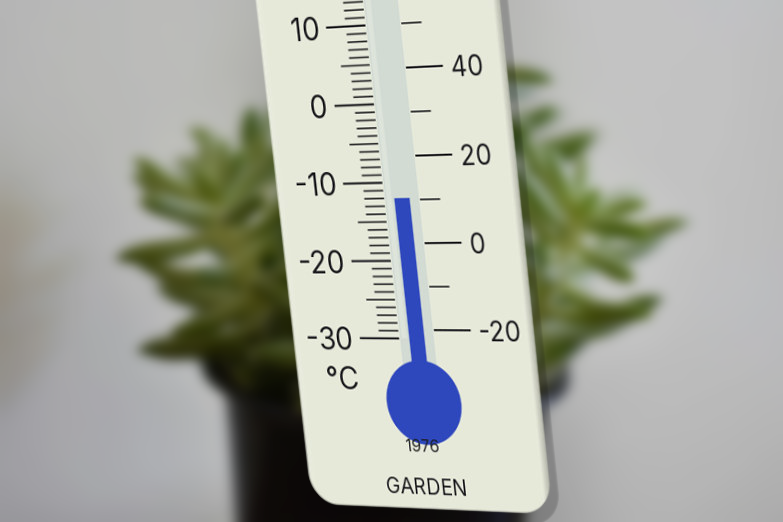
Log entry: -12 °C
